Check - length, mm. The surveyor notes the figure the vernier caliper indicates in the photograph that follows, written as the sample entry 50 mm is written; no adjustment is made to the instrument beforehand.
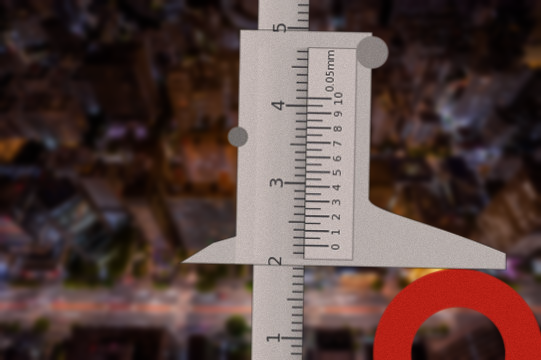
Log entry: 22.0 mm
